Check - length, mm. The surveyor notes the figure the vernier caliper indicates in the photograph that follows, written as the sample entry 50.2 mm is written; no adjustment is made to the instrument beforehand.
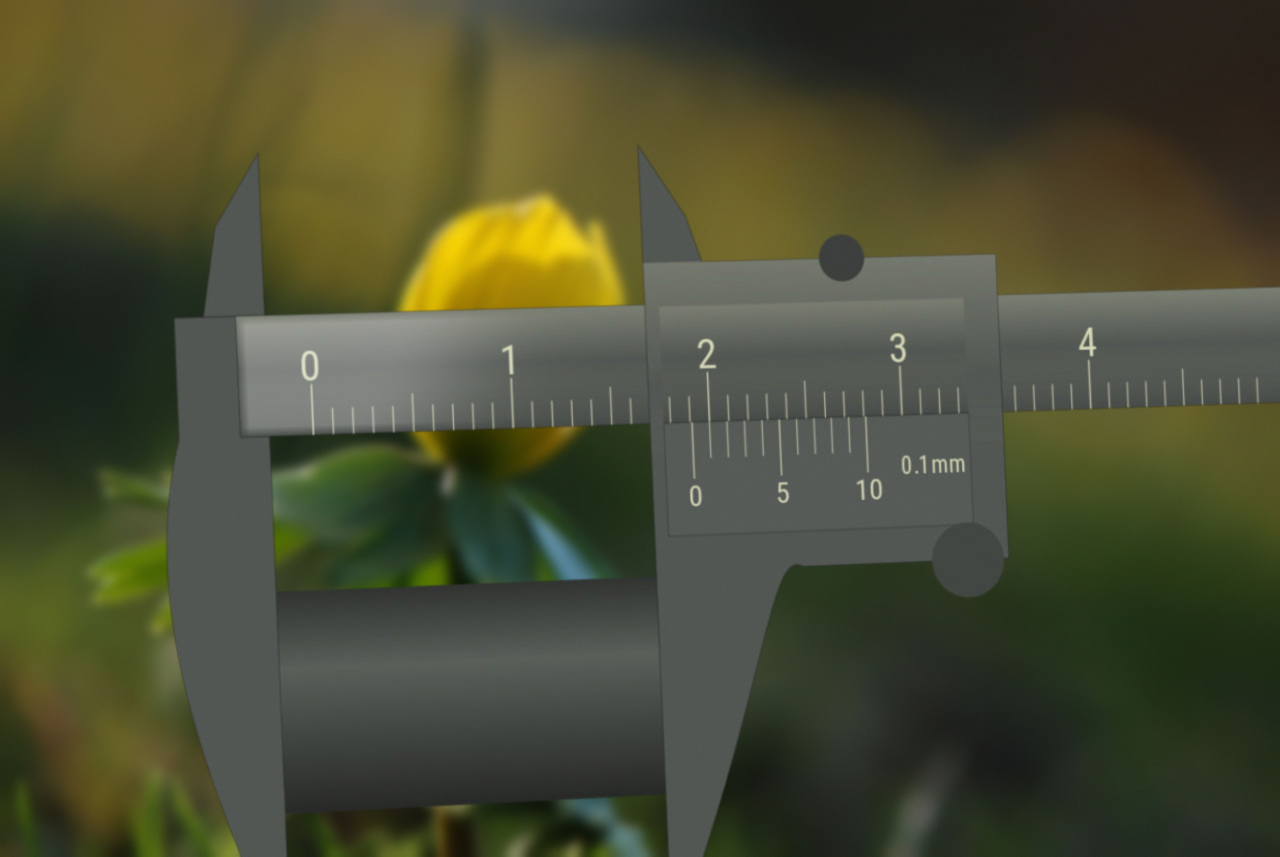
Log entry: 19.1 mm
